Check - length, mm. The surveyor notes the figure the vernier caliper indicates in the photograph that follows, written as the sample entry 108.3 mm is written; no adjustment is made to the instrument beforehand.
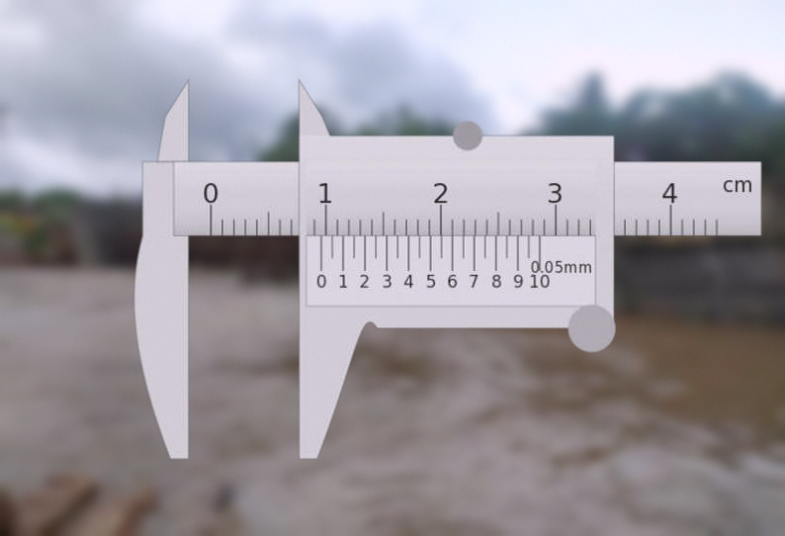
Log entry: 9.6 mm
